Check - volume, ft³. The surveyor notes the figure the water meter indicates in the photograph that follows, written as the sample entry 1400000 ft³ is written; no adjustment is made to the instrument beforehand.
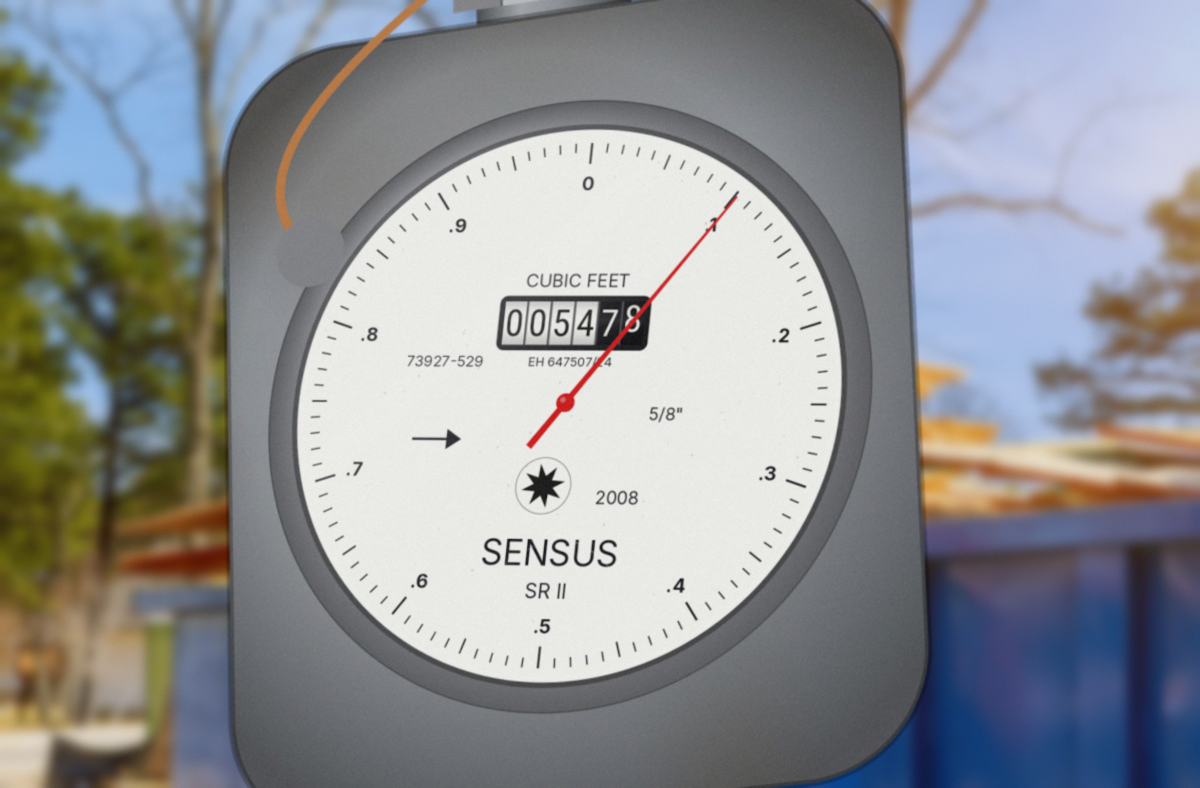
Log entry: 5478.10 ft³
